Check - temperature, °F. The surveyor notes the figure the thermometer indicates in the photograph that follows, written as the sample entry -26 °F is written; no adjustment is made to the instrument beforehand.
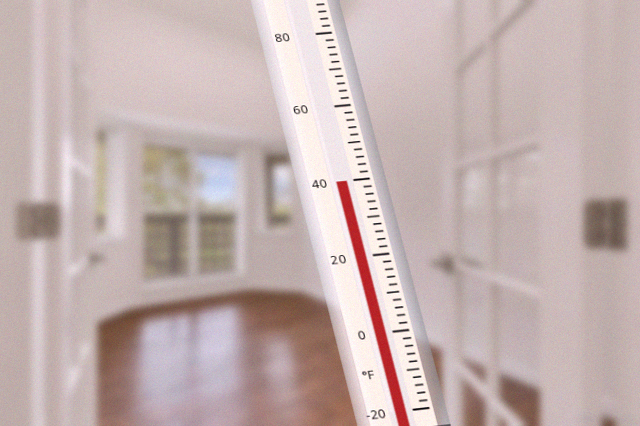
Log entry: 40 °F
